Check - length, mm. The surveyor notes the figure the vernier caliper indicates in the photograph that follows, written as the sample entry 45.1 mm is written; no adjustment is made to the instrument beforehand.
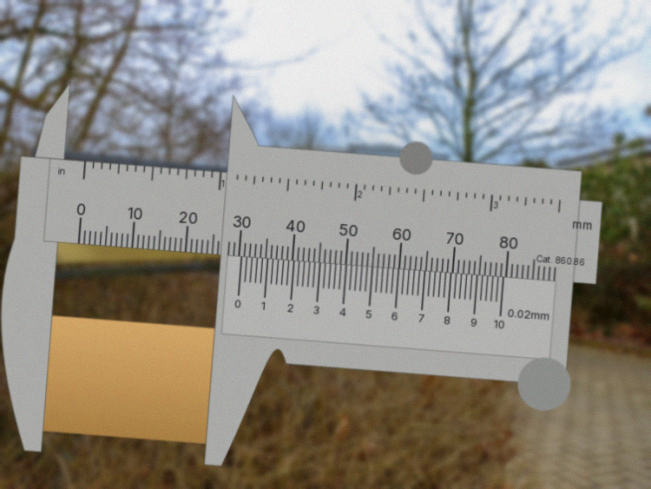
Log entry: 30.5 mm
